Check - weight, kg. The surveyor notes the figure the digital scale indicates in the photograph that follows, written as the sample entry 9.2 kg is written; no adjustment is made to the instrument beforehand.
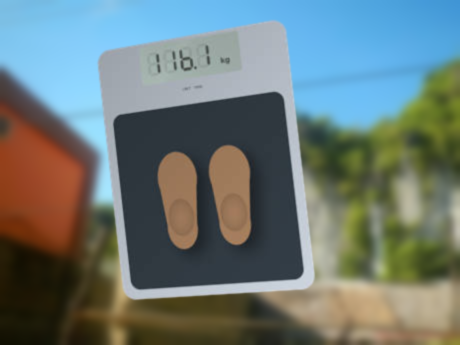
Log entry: 116.1 kg
